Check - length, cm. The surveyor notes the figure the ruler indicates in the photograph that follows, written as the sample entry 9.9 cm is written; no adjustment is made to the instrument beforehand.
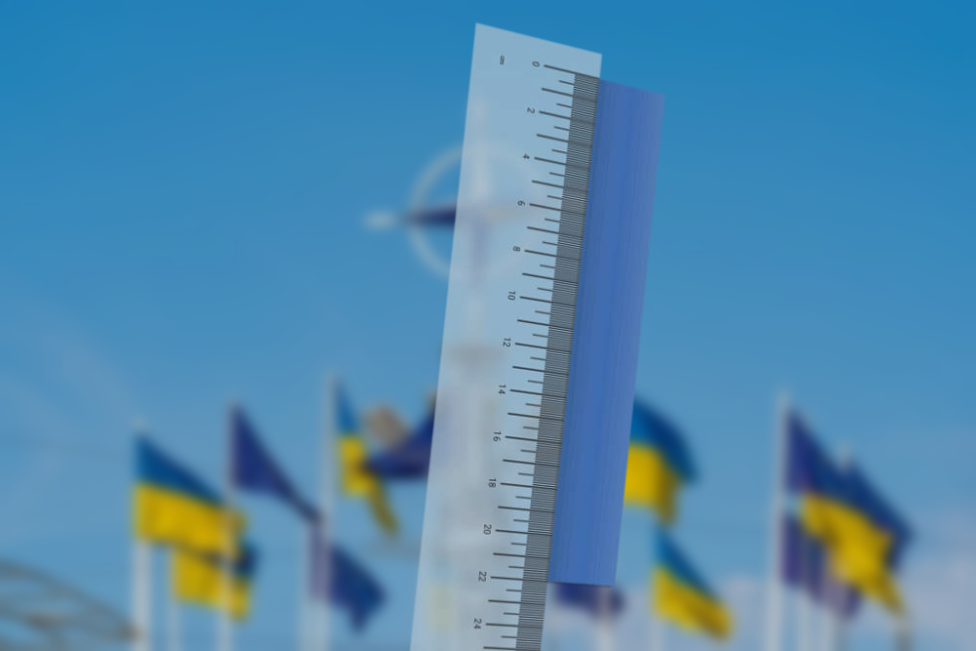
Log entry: 22 cm
